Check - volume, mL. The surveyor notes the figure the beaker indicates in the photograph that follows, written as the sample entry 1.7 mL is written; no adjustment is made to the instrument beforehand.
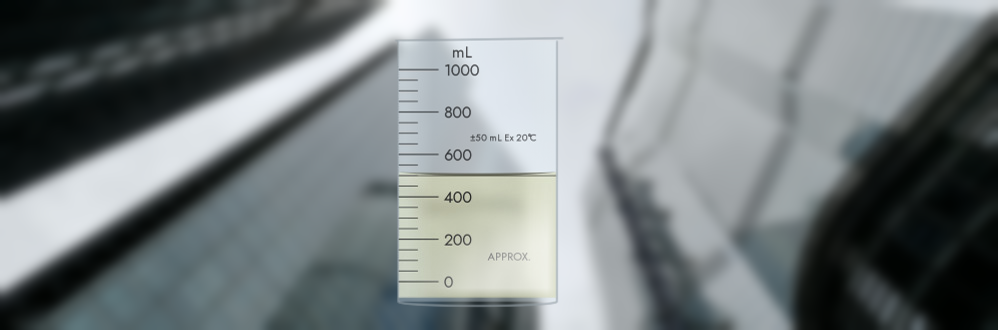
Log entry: 500 mL
